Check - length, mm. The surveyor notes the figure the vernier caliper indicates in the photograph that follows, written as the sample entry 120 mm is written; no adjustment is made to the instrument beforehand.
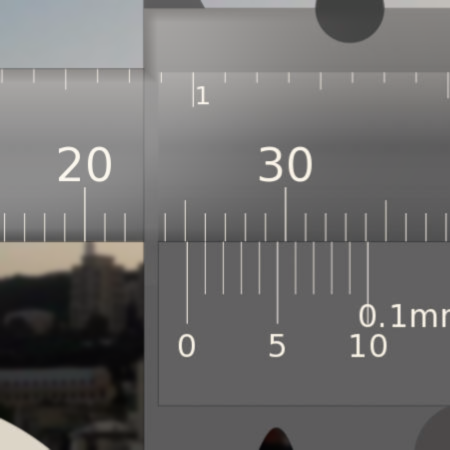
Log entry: 25.1 mm
